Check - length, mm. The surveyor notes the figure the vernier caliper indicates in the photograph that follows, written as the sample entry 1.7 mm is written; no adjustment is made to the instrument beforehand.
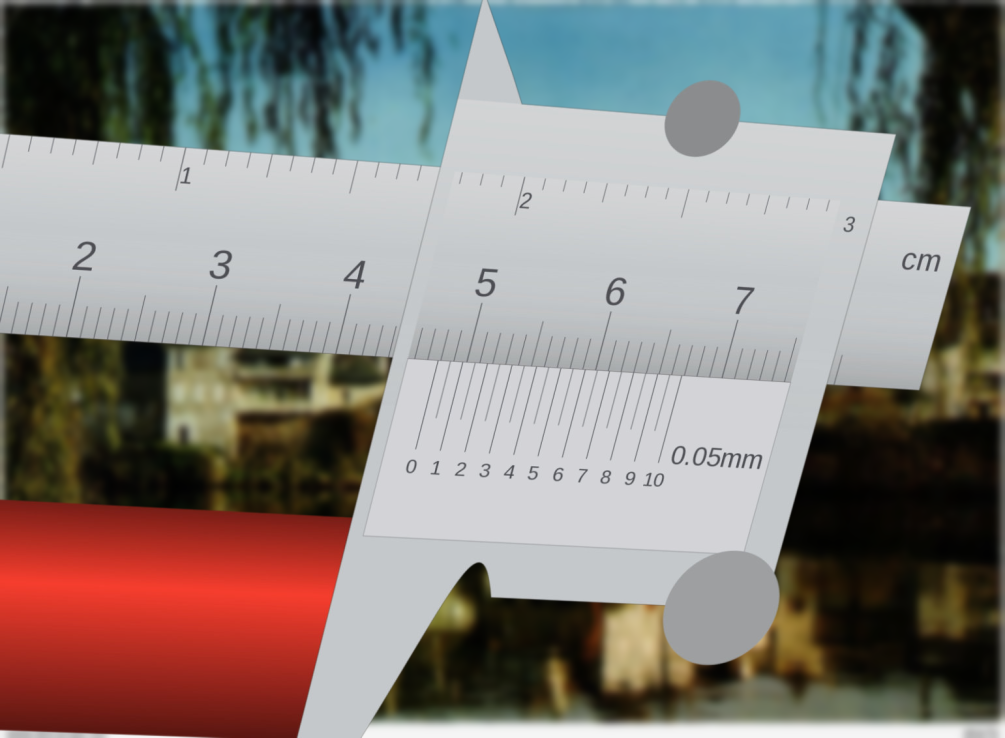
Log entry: 47.8 mm
